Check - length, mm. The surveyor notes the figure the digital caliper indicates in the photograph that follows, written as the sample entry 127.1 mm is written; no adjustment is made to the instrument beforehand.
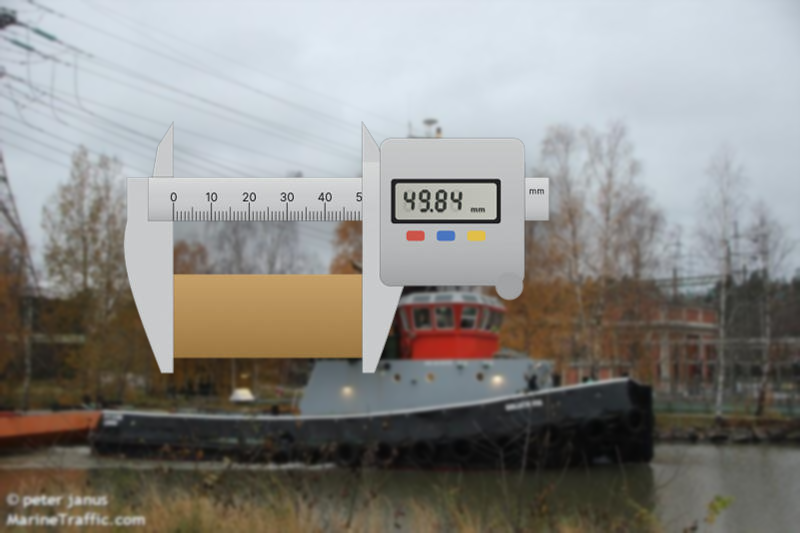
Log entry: 49.84 mm
